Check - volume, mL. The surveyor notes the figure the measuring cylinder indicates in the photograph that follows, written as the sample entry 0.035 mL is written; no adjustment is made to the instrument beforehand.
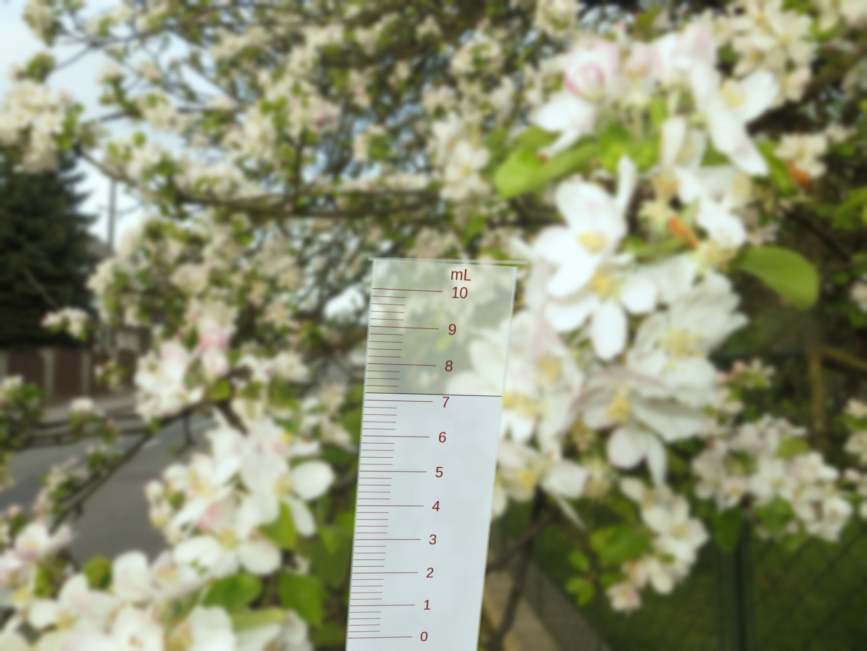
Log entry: 7.2 mL
